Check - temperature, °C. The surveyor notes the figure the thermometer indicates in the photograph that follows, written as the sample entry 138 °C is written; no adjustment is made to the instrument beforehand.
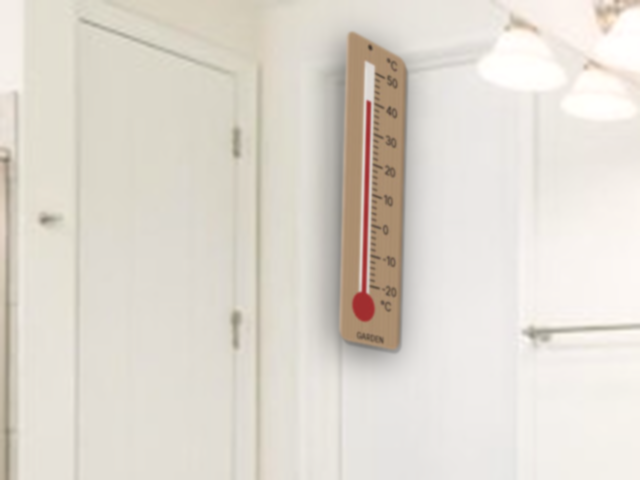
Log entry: 40 °C
